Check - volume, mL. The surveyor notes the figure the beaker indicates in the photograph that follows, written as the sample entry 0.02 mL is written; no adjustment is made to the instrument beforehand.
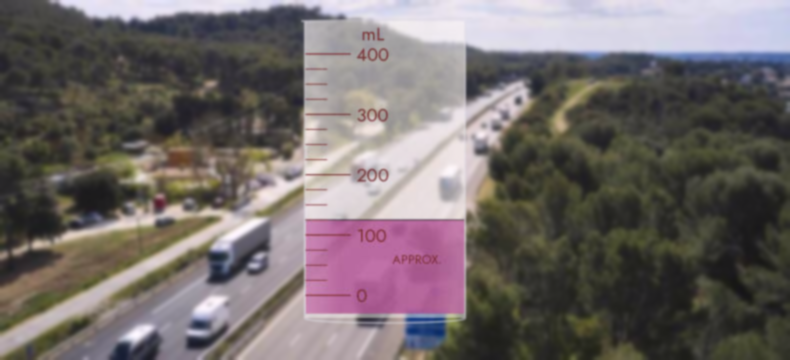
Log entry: 125 mL
